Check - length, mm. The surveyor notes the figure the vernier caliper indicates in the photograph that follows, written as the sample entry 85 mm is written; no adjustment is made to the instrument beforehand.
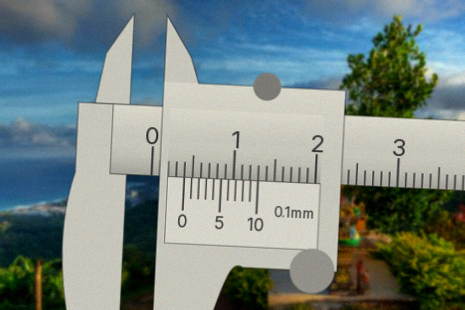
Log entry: 4.0 mm
